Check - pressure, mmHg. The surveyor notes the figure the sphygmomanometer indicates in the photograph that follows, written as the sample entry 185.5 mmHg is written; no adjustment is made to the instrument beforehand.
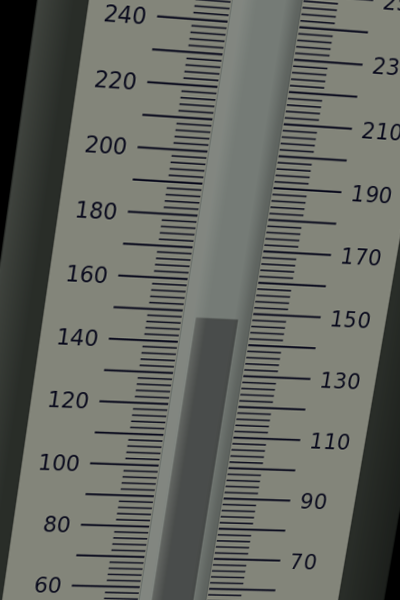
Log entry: 148 mmHg
